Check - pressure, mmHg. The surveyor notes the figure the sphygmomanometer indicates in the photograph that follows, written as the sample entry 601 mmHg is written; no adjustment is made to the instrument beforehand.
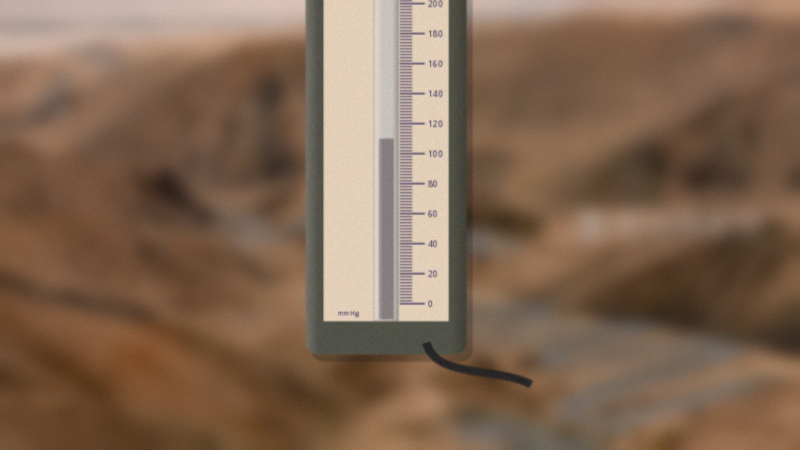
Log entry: 110 mmHg
